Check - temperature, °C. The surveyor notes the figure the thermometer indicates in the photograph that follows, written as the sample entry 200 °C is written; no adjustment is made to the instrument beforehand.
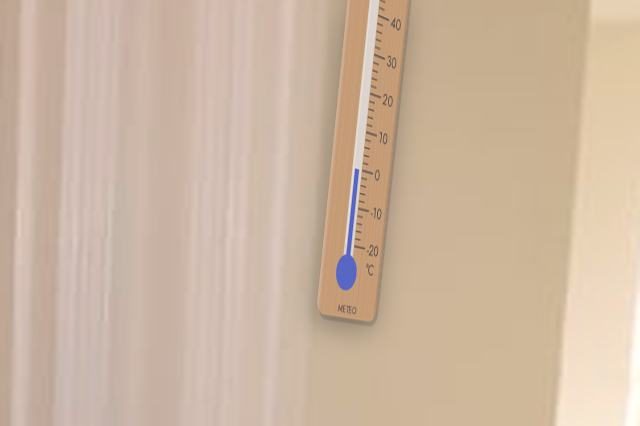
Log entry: 0 °C
